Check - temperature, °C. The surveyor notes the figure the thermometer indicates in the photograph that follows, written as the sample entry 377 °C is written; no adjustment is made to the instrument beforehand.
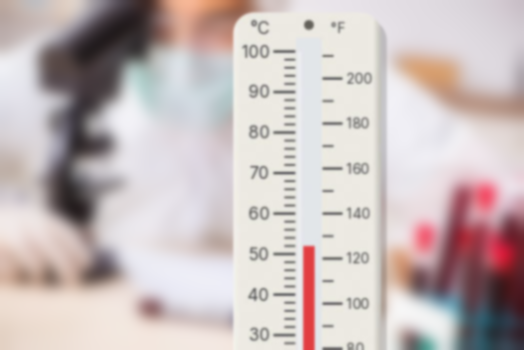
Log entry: 52 °C
